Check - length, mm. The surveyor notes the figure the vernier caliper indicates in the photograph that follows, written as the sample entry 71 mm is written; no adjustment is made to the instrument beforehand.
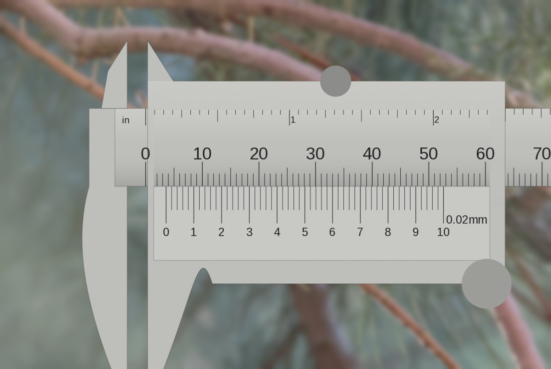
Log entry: 3.6 mm
